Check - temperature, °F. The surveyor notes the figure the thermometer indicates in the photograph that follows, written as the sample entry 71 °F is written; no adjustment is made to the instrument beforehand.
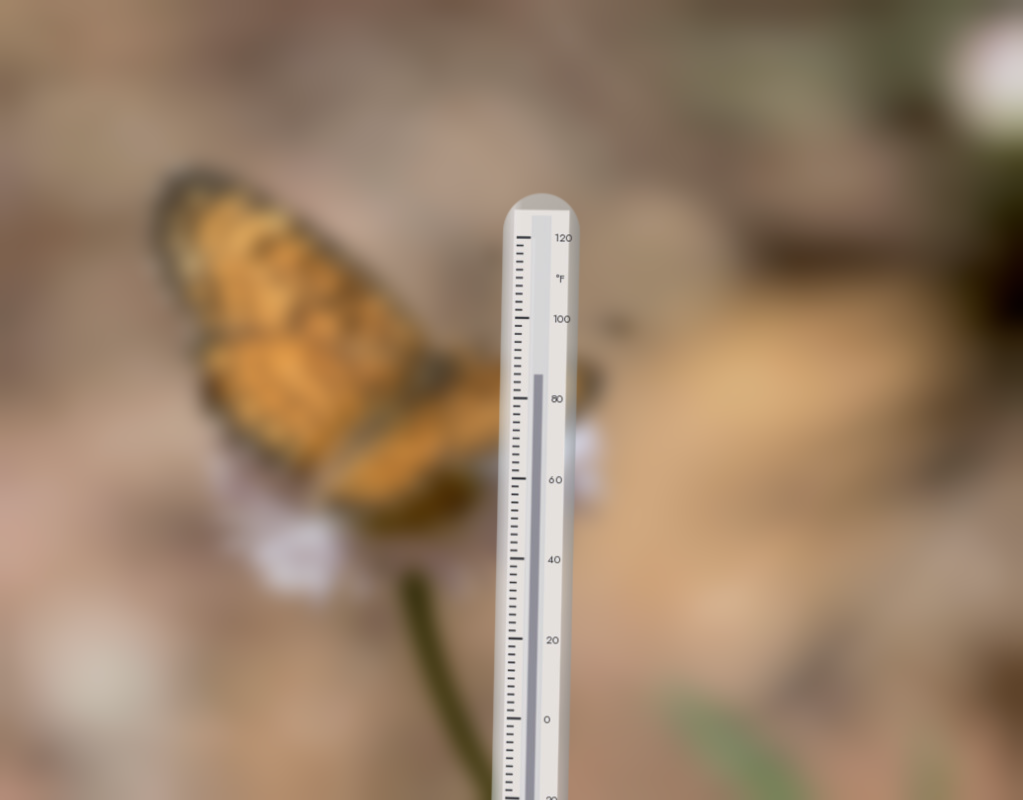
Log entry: 86 °F
